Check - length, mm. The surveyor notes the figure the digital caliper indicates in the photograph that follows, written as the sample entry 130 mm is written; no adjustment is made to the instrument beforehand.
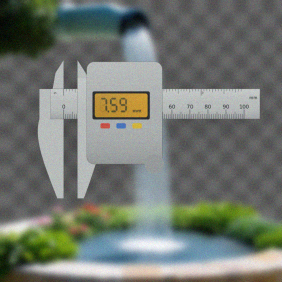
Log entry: 7.59 mm
